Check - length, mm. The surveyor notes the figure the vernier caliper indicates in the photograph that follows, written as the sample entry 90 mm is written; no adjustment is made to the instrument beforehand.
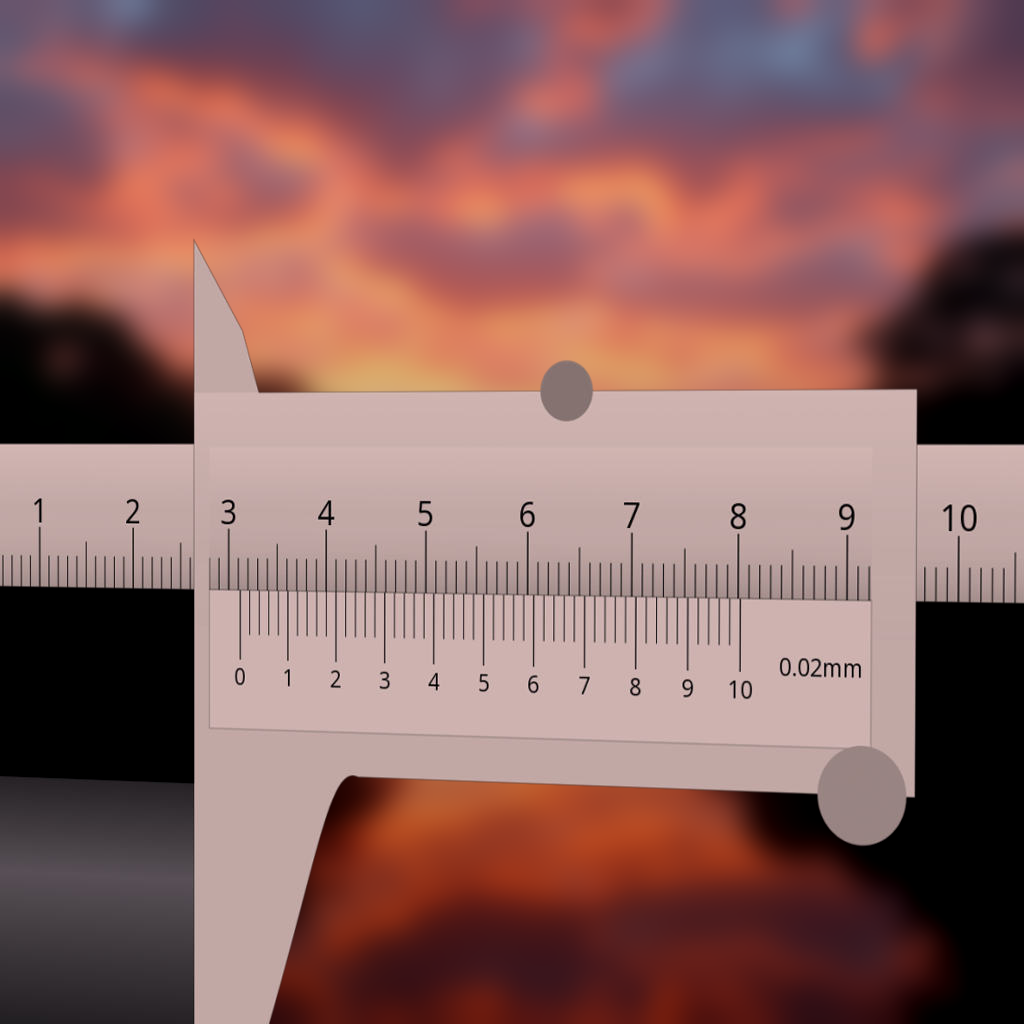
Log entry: 31.2 mm
